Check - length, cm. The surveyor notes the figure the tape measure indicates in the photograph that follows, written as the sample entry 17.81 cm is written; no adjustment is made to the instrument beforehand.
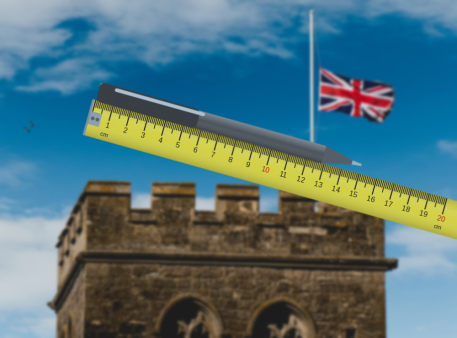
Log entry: 15 cm
